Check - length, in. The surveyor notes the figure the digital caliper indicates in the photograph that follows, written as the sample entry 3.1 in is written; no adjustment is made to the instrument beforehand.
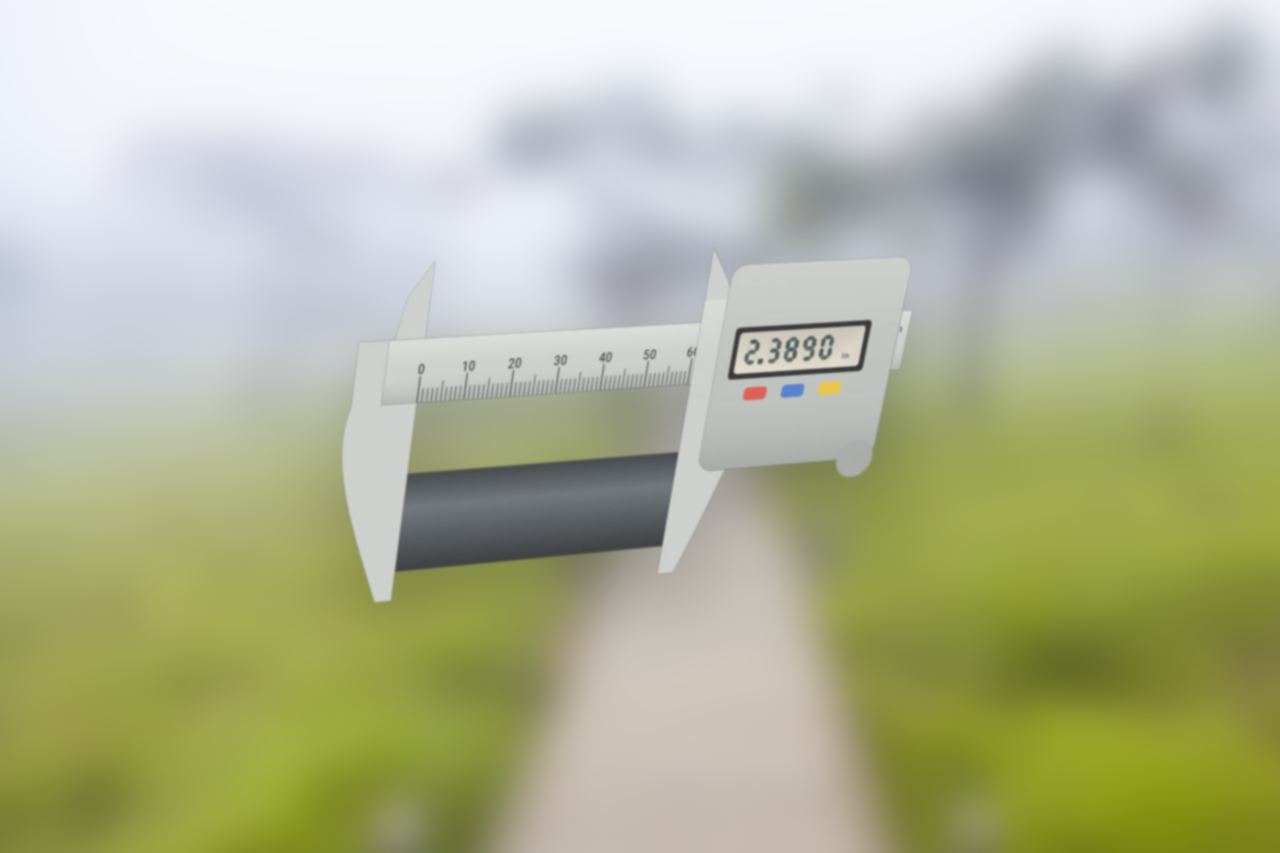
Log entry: 2.3890 in
